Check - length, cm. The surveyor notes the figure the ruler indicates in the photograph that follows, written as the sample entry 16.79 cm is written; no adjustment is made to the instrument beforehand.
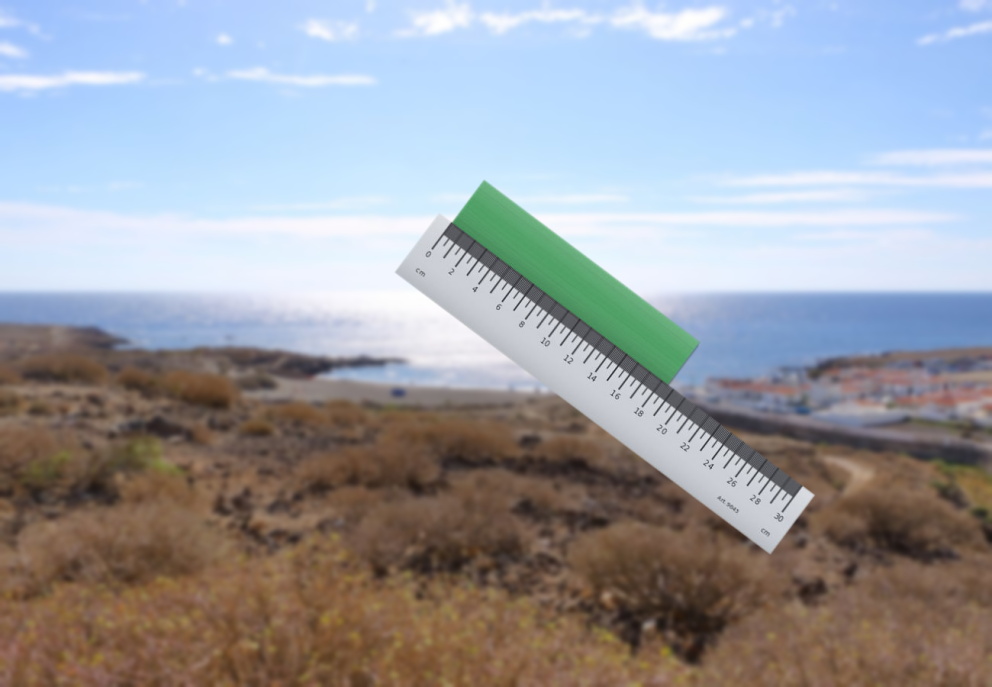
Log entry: 18.5 cm
